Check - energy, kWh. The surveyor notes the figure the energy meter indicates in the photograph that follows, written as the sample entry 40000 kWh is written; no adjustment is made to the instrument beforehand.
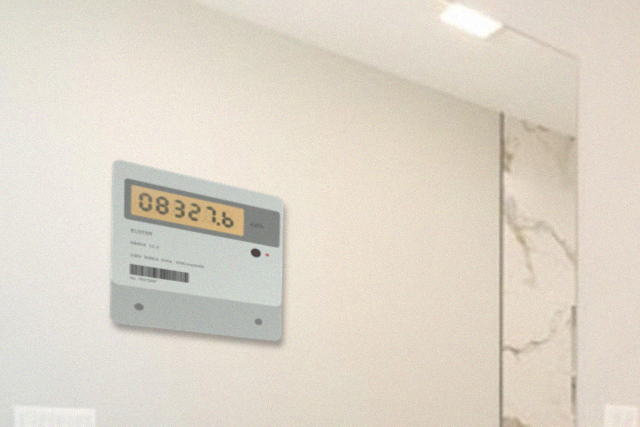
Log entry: 8327.6 kWh
